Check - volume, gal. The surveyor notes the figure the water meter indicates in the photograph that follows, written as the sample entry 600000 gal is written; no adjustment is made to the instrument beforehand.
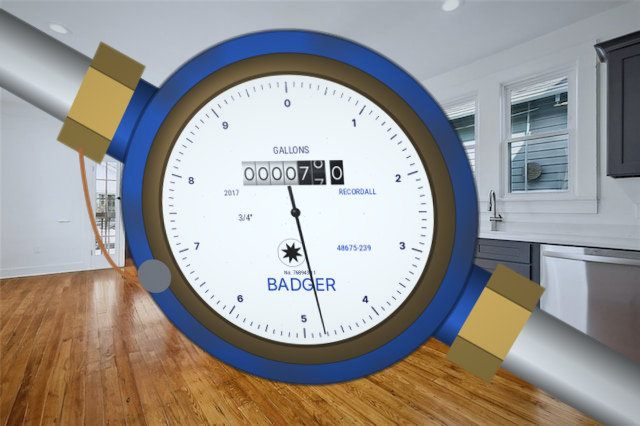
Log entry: 764.7 gal
